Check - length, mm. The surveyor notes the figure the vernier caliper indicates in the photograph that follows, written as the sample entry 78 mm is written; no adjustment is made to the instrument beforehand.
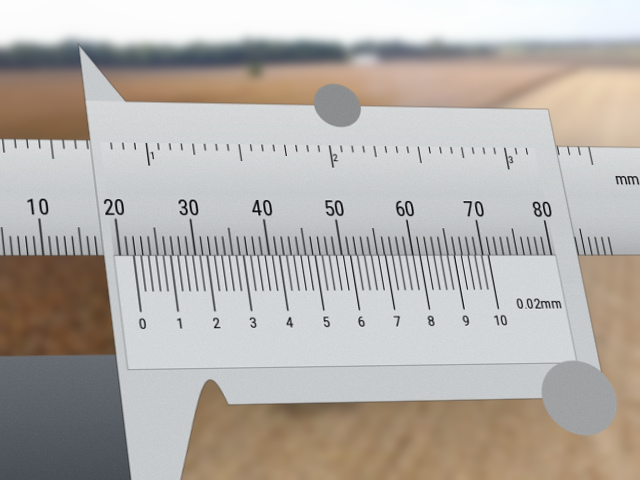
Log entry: 21.8 mm
